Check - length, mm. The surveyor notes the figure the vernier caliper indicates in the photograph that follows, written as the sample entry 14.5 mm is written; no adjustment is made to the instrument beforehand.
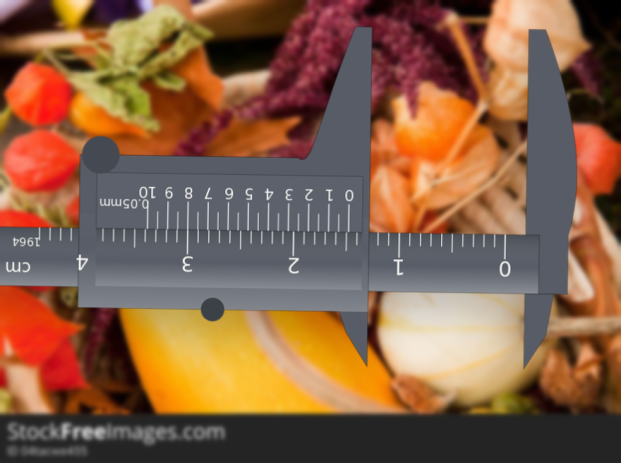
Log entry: 14.8 mm
